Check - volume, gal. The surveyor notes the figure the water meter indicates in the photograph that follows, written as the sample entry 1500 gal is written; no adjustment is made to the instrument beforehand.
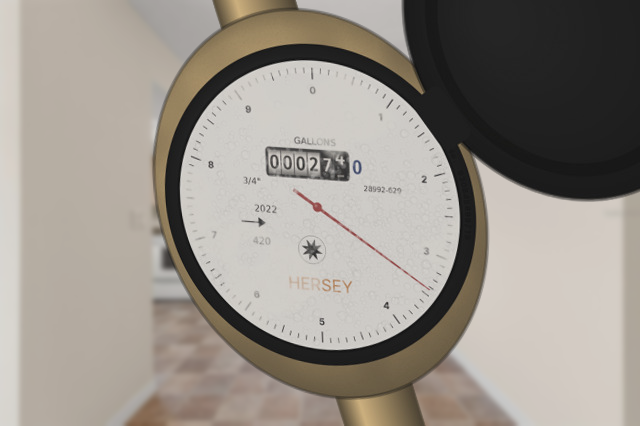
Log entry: 2743.4 gal
